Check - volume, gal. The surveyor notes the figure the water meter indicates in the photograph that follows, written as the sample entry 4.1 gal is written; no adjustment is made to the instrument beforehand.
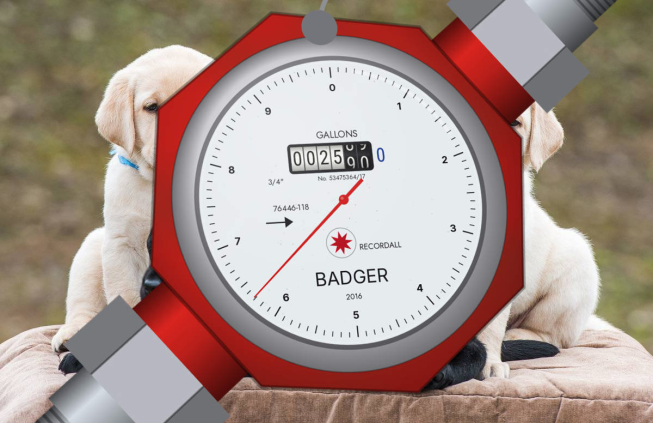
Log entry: 25896.3 gal
